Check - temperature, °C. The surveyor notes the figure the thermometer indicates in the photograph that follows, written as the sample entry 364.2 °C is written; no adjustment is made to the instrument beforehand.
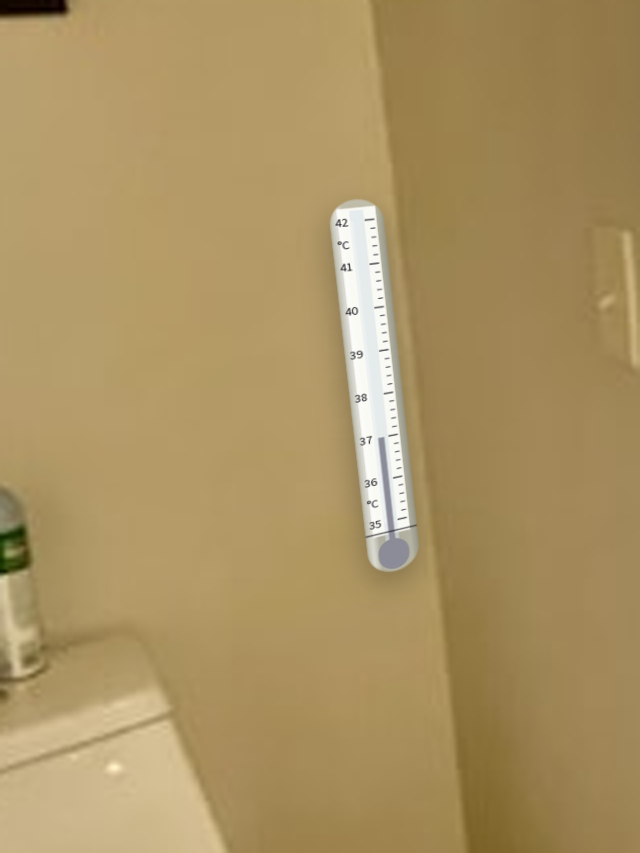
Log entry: 37 °C
